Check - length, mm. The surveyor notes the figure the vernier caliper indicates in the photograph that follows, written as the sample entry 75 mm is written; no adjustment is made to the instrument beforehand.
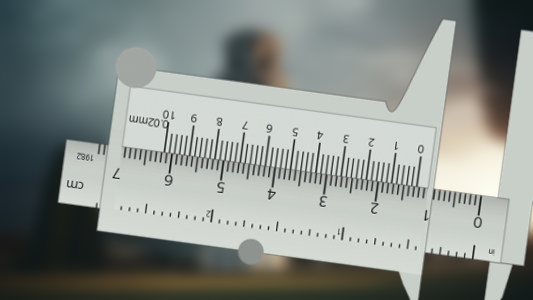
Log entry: 12.5 mm
